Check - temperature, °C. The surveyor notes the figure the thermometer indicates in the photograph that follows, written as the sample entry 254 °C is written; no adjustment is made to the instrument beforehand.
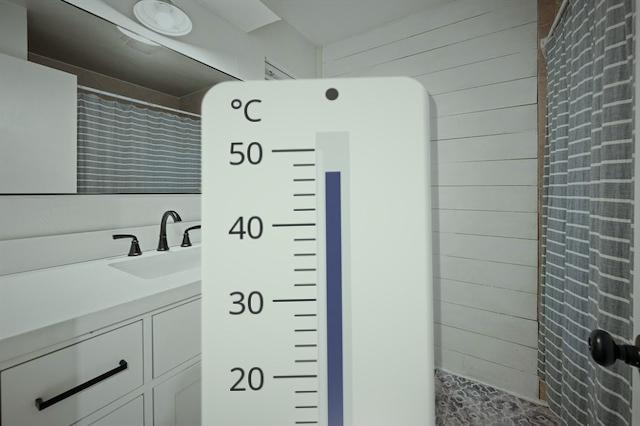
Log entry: 47 °C
